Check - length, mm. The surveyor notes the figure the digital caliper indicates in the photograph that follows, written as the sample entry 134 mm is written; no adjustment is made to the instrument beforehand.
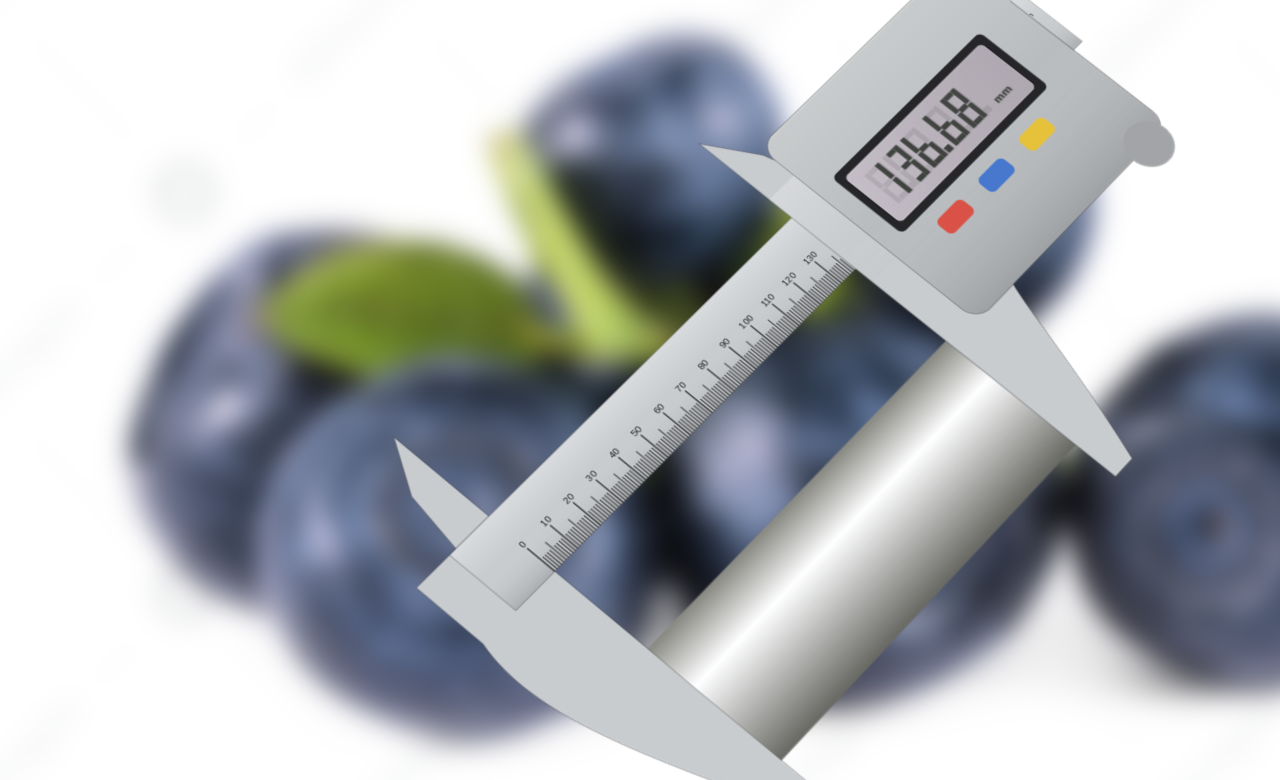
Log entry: 136.68 mm
